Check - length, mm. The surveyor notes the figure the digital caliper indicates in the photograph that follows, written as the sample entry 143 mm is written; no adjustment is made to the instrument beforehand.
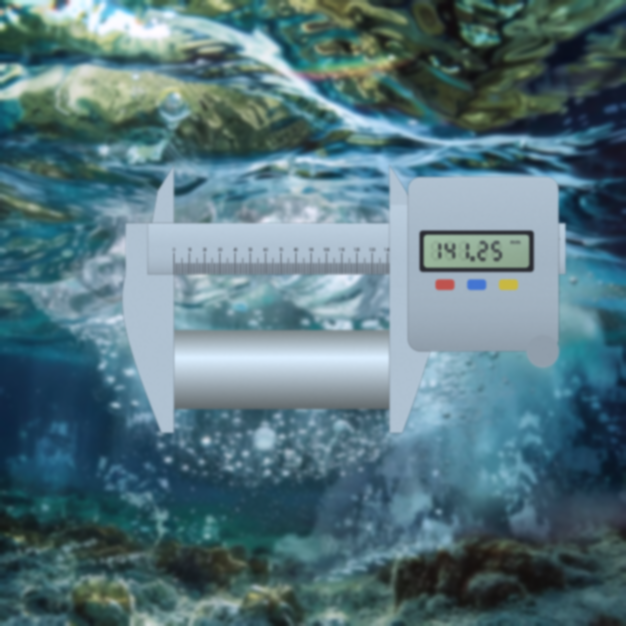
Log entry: 141.25 mm
